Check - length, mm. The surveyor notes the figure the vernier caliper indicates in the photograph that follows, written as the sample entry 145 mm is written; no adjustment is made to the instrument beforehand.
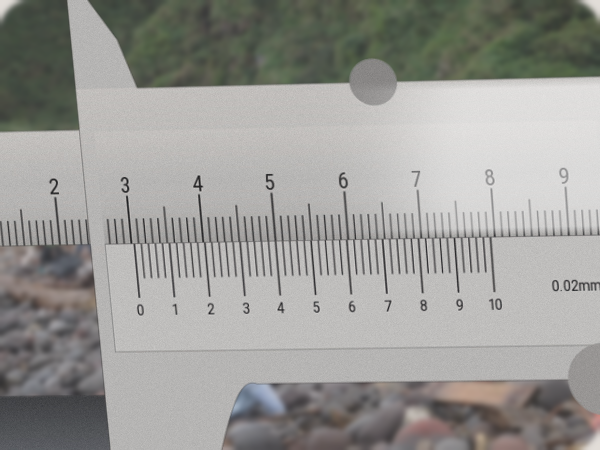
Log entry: 30.4 mm
